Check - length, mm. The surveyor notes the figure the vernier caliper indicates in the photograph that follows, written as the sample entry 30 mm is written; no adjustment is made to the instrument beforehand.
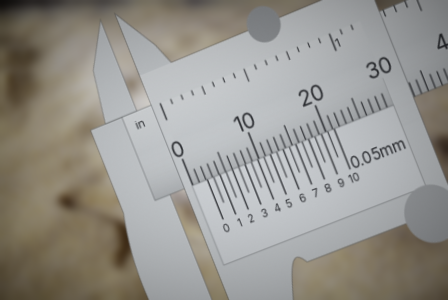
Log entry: 2.2 mm
